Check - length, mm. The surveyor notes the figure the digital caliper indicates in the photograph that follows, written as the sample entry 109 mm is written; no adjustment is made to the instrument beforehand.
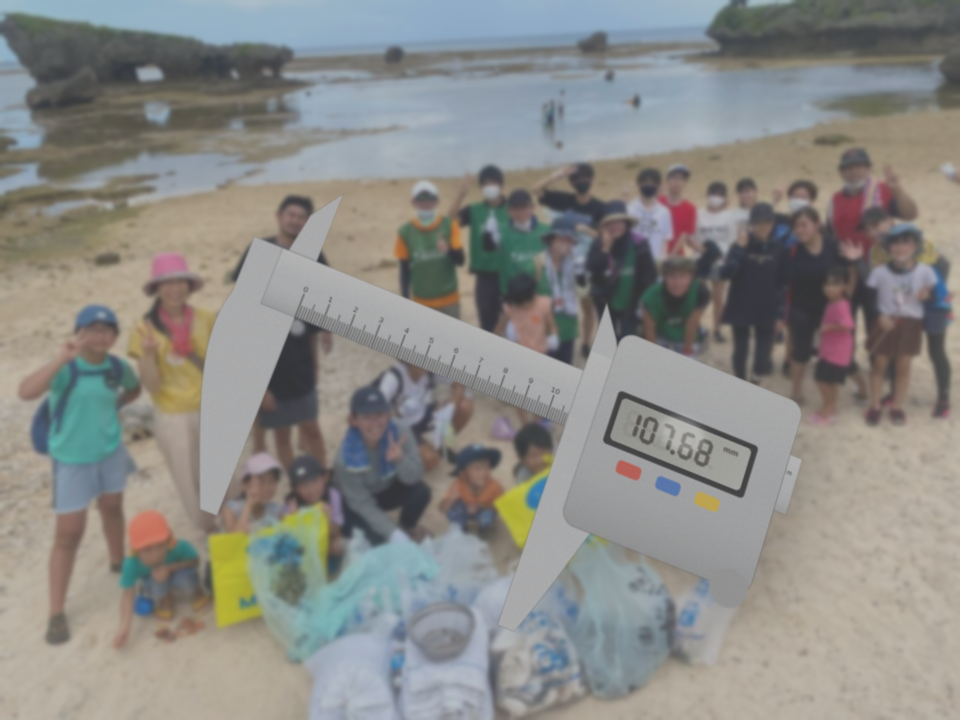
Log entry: 107.68 mm
